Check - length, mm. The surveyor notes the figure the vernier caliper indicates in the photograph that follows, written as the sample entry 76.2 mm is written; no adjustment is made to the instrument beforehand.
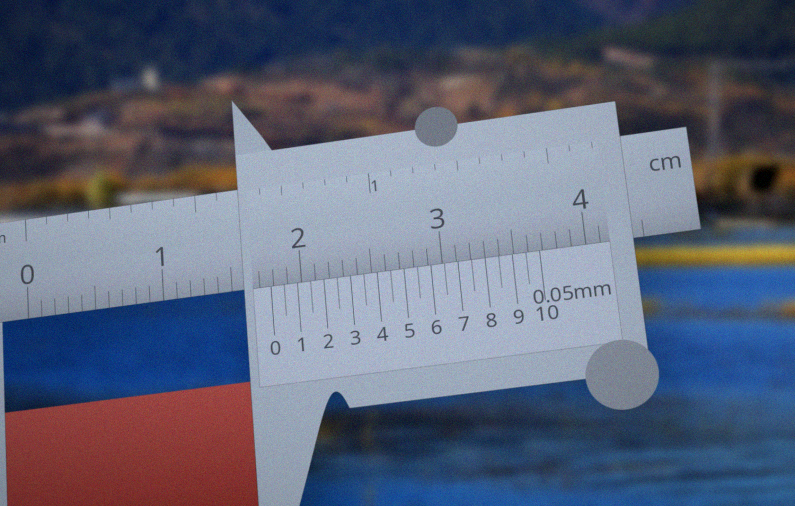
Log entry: 17.8 mm
